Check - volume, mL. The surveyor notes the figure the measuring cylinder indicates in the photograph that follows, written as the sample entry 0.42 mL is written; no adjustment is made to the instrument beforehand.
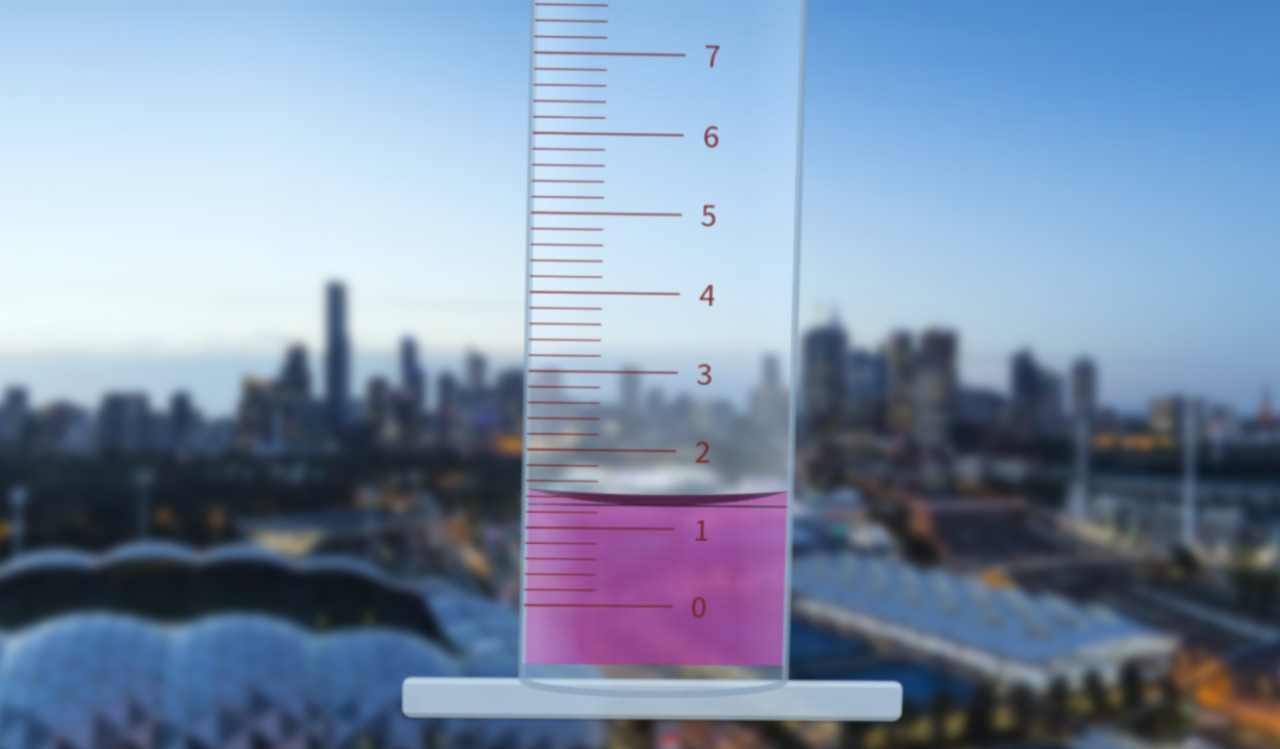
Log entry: 1.3 mL
